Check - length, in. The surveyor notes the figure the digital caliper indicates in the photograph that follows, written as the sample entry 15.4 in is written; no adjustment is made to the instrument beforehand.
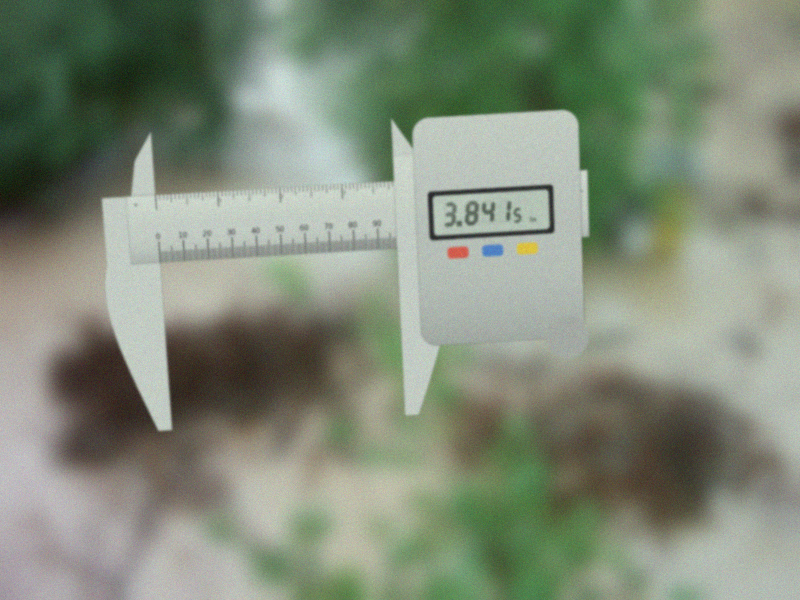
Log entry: 3.8415 in
